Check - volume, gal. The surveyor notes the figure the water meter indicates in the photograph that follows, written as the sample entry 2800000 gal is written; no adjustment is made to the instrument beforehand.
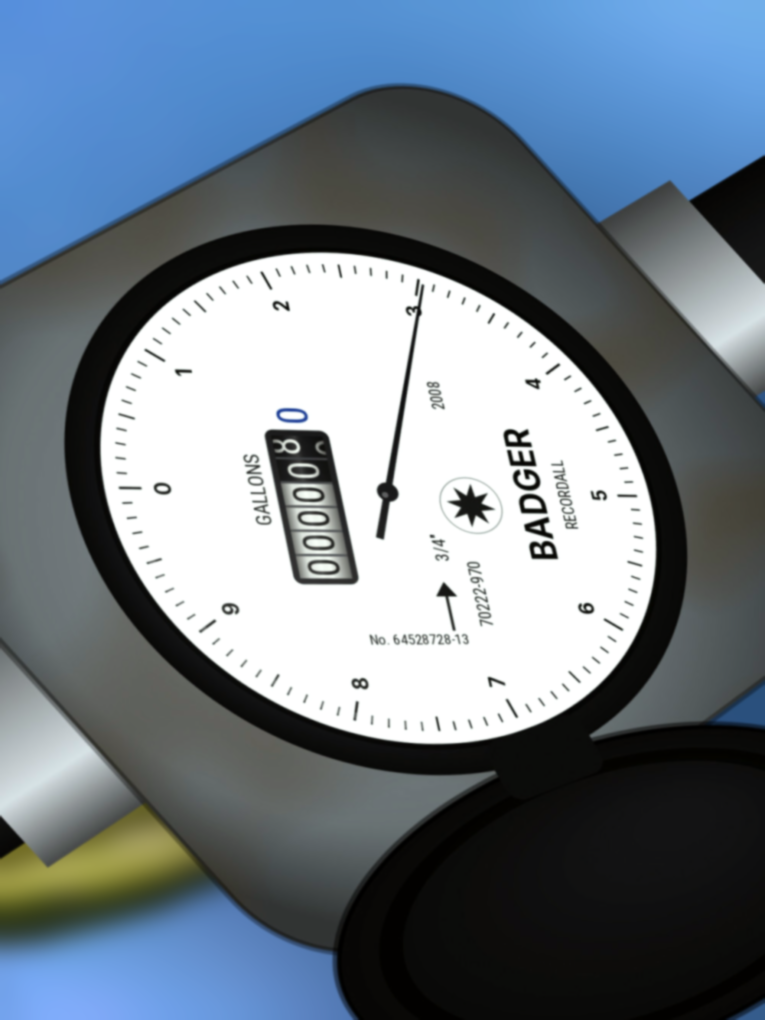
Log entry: 83.0 gal
